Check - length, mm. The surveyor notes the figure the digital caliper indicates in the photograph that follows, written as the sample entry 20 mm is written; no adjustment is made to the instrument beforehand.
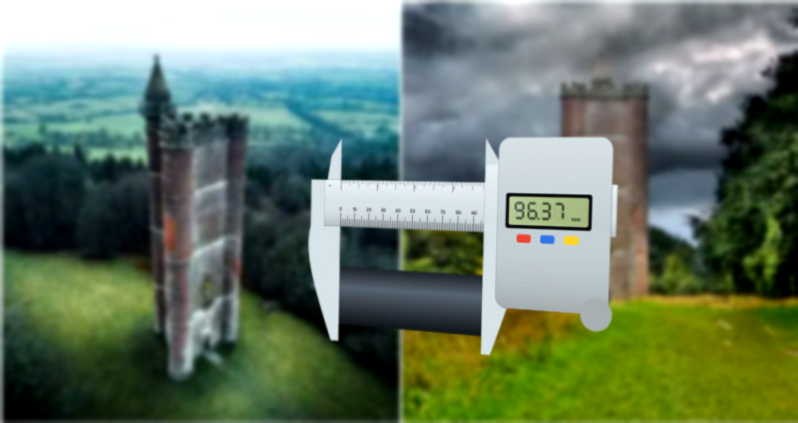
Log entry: 96.37 mm
